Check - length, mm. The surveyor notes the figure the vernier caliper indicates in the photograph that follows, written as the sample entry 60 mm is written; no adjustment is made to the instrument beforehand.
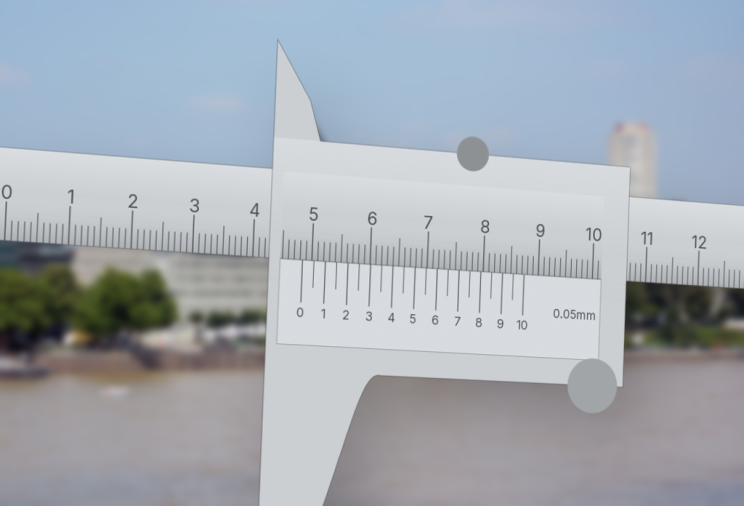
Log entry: 48.4 mm
